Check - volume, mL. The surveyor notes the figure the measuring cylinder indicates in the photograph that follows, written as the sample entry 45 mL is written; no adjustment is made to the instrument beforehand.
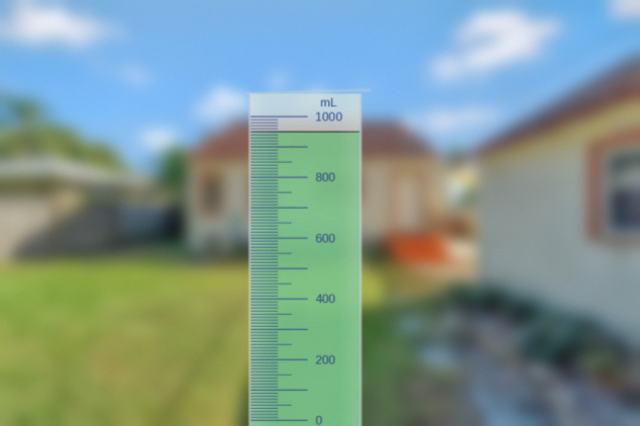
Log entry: 950 mL
